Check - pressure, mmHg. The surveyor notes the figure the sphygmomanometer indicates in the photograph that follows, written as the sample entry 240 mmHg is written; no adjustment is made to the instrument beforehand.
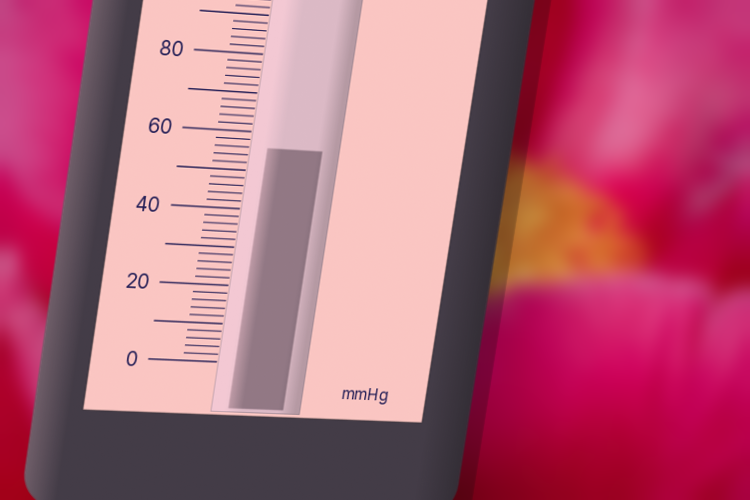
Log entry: 56 mmHg
